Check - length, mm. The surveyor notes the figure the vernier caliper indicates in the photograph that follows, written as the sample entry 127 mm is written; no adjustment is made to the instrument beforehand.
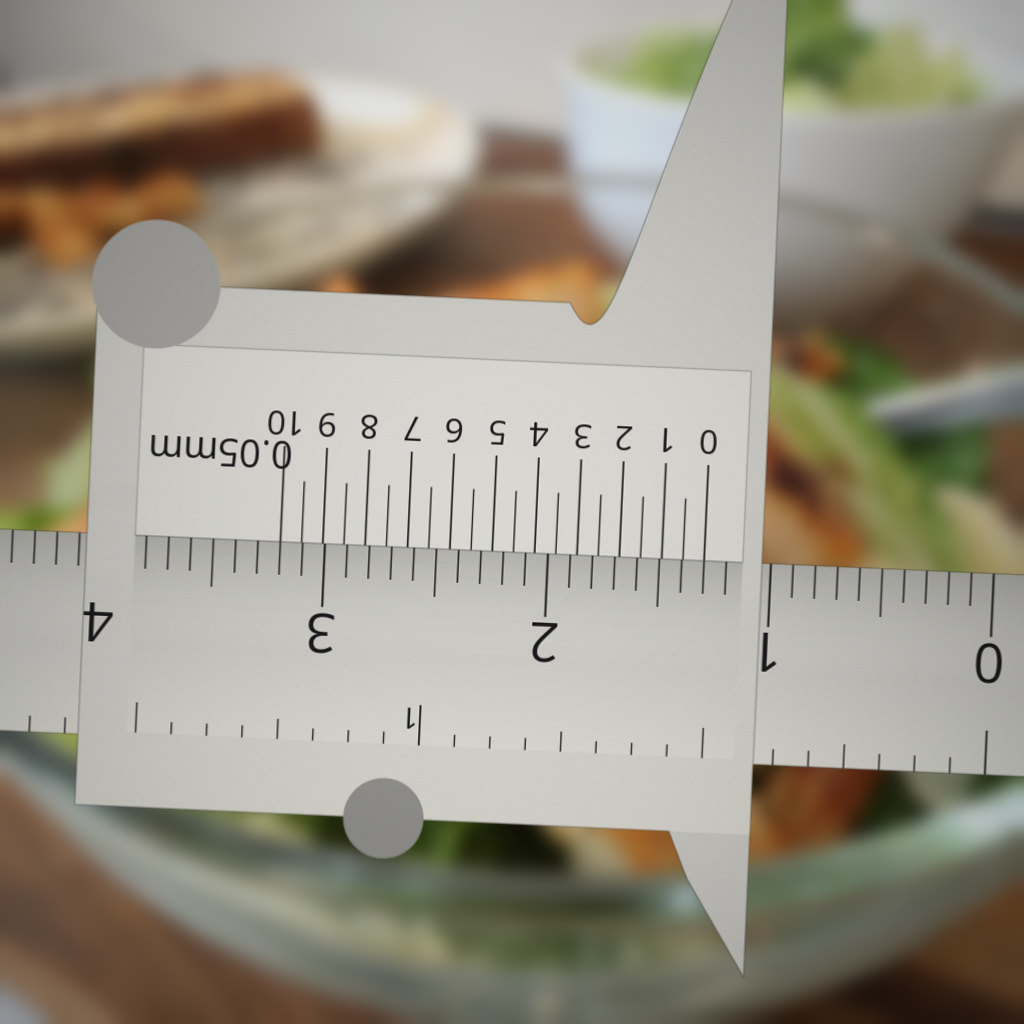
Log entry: 13.0 mm
